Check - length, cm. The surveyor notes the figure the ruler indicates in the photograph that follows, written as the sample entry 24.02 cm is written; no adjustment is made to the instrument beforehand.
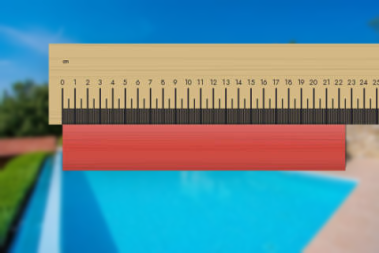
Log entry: 22.5 cm
